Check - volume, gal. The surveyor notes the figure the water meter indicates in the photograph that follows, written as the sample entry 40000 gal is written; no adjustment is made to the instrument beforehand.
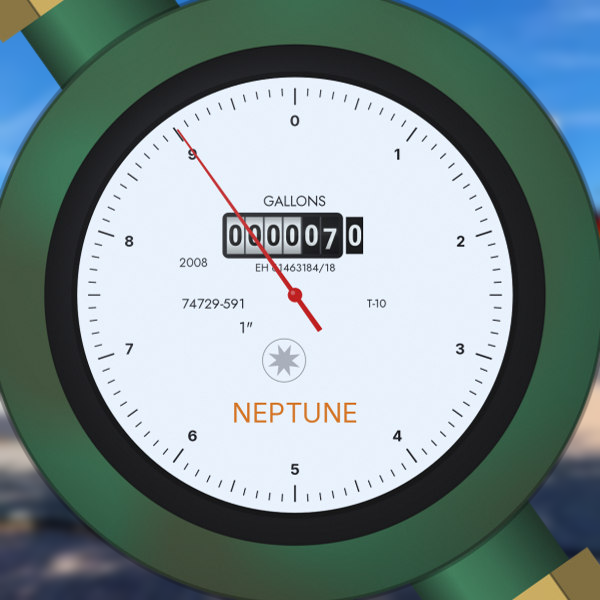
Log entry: 69.0 gal
